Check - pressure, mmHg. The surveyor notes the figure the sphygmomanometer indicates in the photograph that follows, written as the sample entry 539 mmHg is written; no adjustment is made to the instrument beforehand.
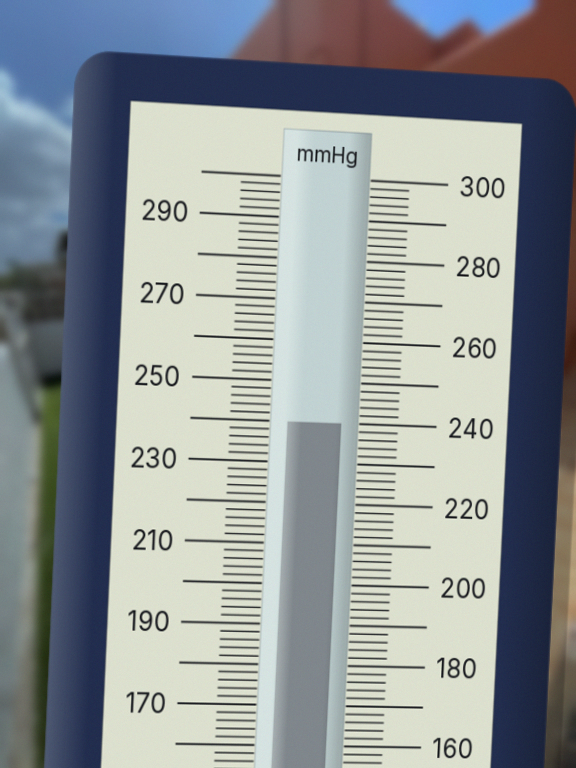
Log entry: 240 mmHg
